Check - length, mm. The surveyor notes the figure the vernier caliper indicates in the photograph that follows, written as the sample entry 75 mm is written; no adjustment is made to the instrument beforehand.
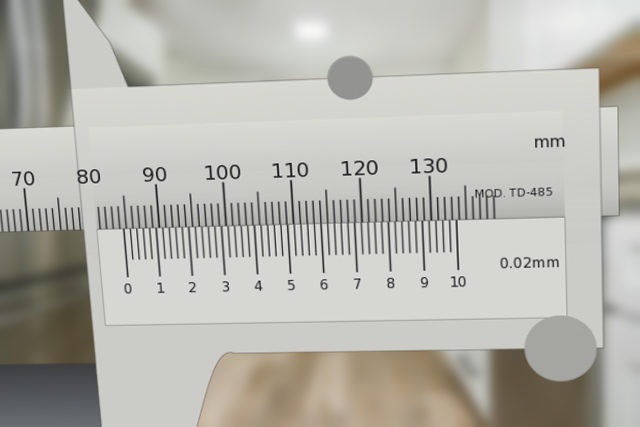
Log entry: 84.6 mm
